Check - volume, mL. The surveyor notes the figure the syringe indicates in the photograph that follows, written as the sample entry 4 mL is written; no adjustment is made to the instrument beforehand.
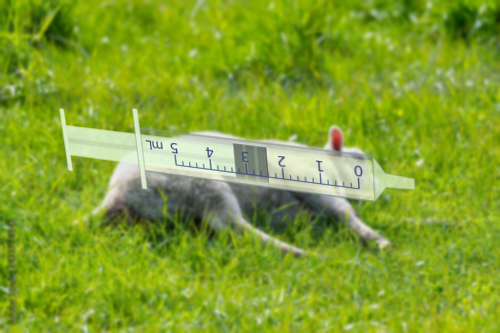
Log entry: 2.4 mL
